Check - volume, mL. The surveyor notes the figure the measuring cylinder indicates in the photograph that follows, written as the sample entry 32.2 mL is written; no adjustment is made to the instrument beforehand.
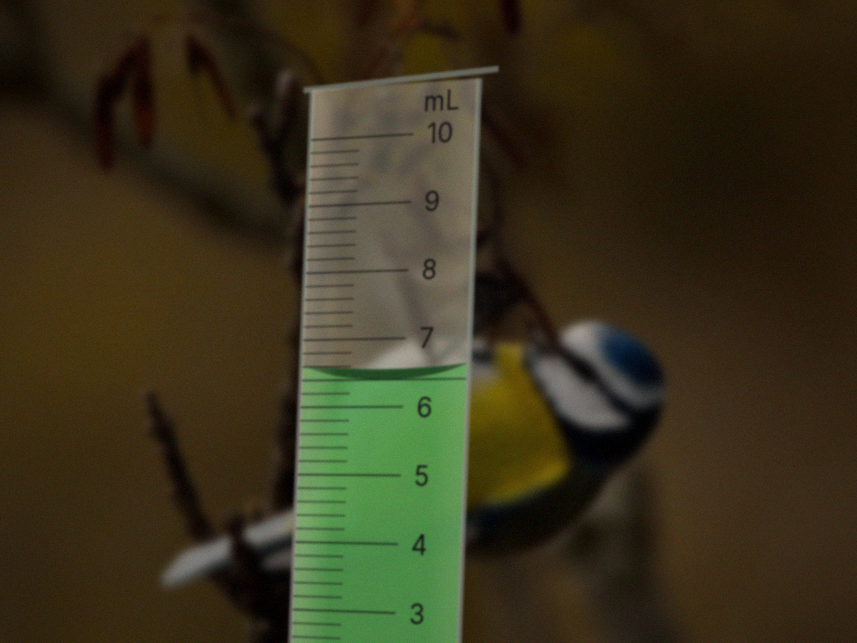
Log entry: 6.4 mL
